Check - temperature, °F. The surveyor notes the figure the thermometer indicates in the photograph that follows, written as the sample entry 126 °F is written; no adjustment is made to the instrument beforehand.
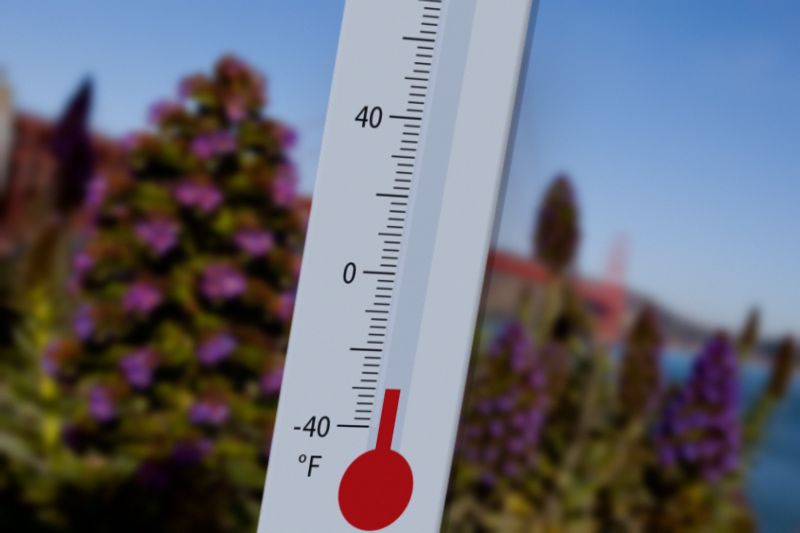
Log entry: -30 °F
